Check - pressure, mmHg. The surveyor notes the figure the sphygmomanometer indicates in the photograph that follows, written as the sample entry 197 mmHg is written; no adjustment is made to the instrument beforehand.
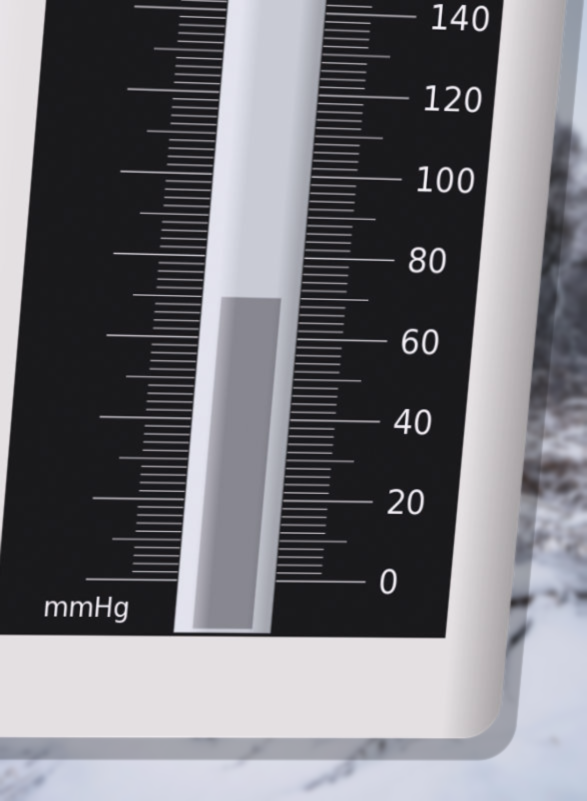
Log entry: 70 mmHg
